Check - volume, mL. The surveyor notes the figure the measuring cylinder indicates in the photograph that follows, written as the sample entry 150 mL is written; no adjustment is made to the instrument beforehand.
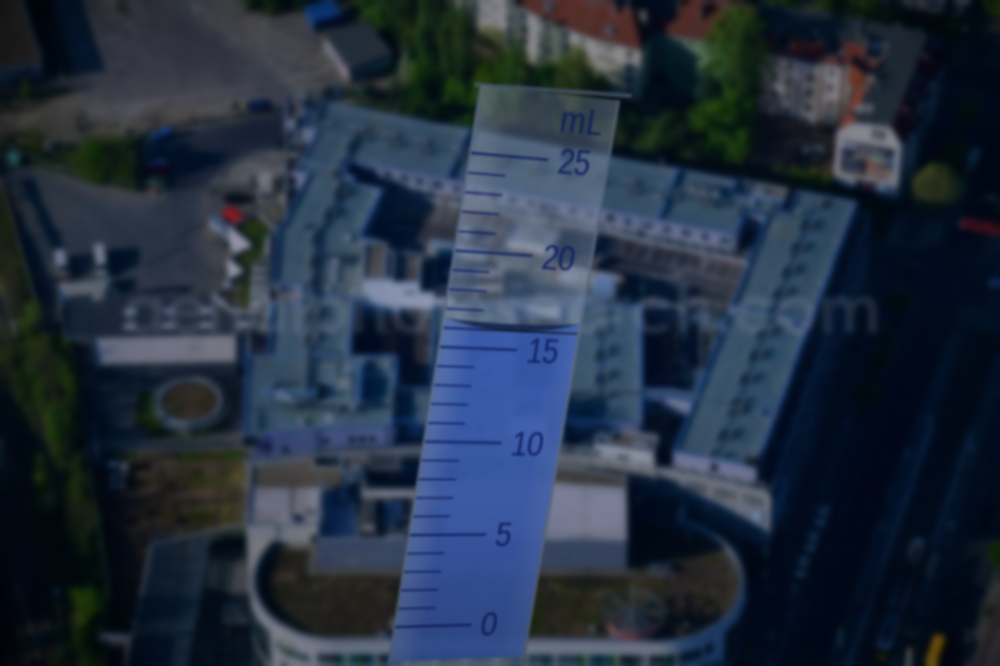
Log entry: 16 mL
